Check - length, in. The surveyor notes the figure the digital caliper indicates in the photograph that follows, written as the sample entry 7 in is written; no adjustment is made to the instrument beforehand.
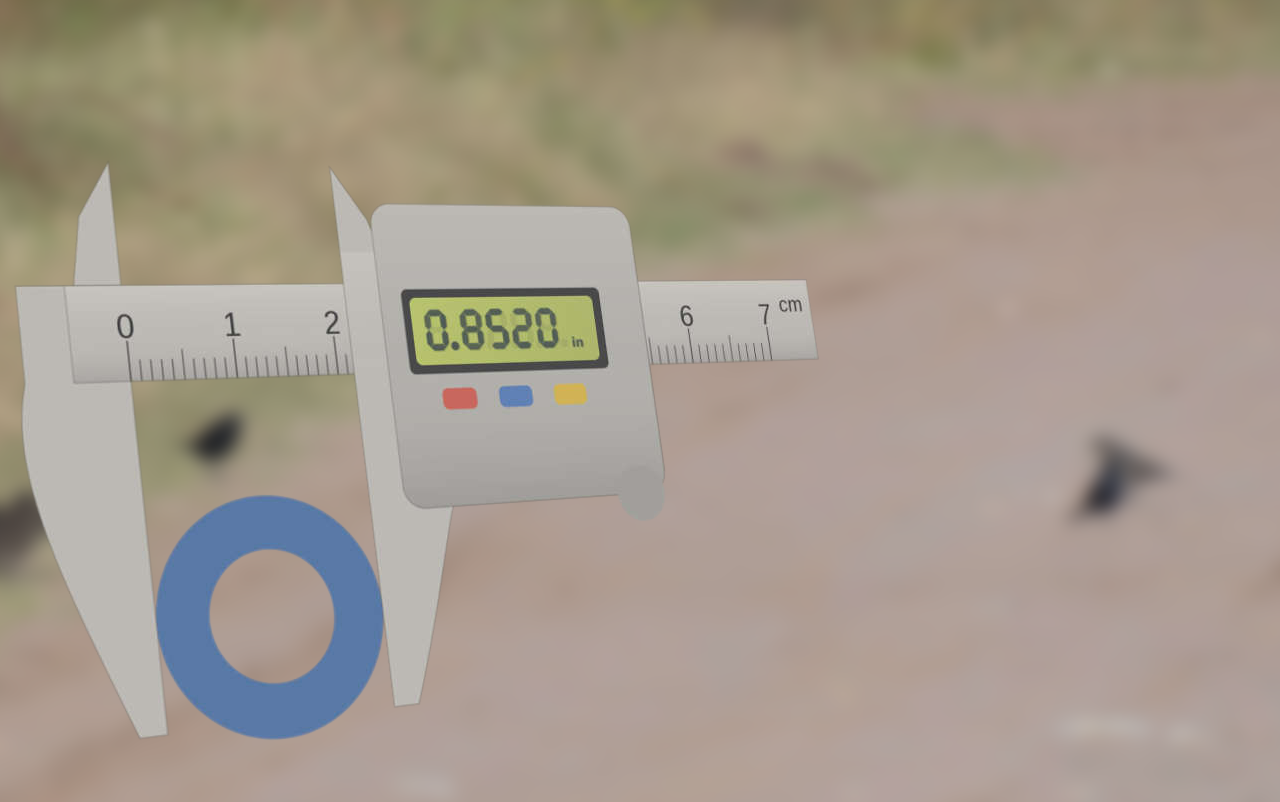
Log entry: 0.8520 in
